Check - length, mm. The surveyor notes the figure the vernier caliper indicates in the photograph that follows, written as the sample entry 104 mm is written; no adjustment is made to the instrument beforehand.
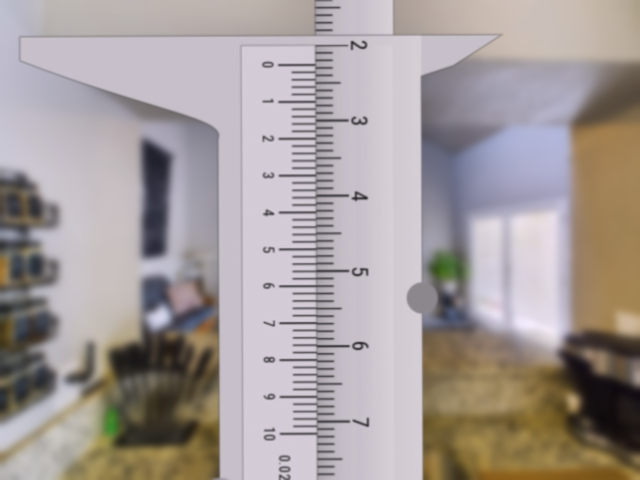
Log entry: 22.6 mm
